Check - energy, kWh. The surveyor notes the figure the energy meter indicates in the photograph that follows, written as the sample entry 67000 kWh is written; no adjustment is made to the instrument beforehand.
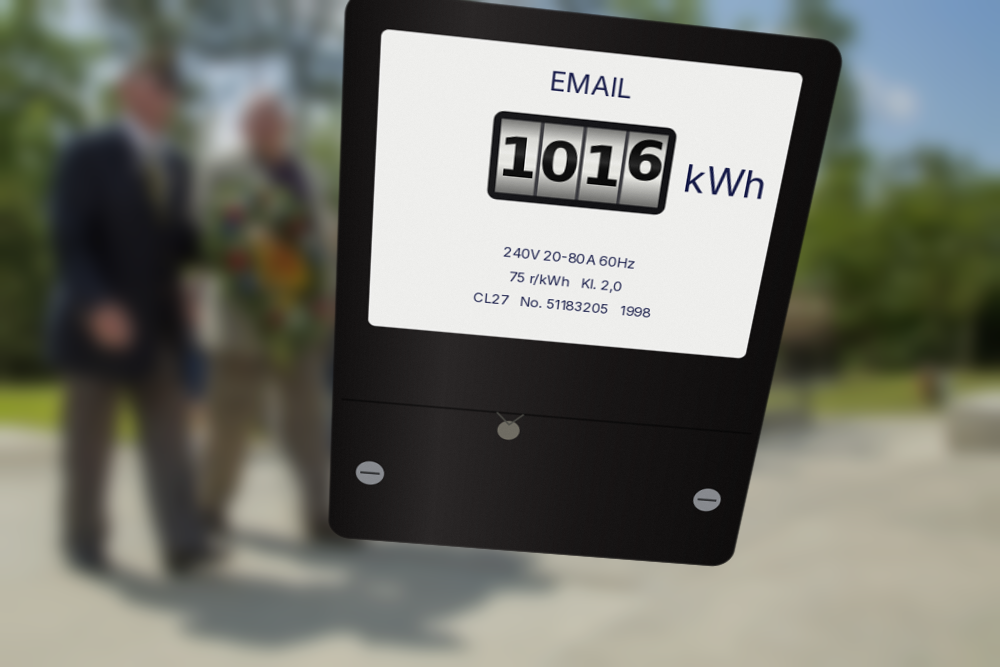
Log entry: 1016 kWh
